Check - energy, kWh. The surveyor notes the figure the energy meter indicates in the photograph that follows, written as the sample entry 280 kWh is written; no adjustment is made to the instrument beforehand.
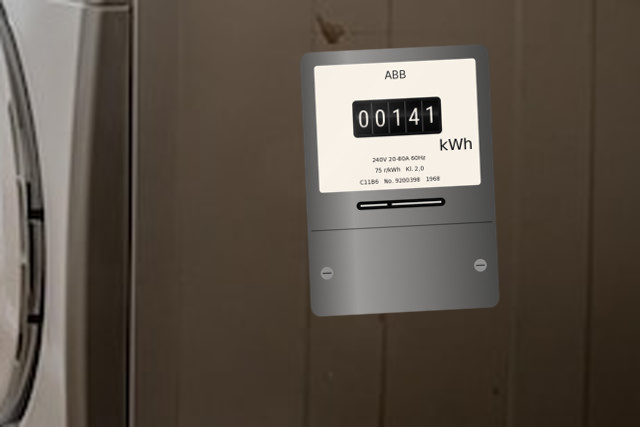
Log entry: 141 kWh
